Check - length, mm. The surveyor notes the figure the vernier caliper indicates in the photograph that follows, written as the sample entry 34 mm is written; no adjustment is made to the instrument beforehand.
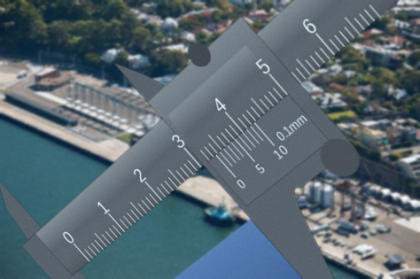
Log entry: 33.6 mm
